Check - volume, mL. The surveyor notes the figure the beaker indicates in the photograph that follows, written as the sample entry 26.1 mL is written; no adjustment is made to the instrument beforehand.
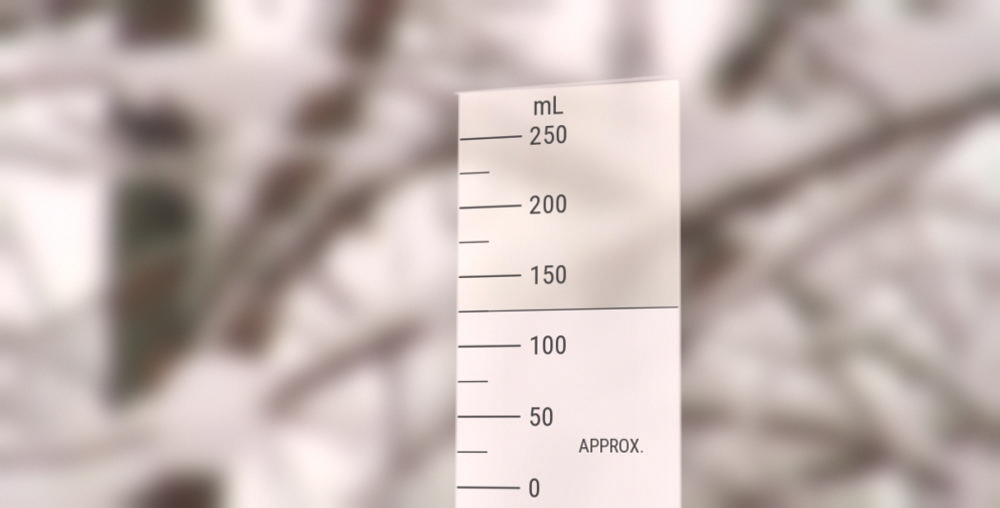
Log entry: 125 mL
